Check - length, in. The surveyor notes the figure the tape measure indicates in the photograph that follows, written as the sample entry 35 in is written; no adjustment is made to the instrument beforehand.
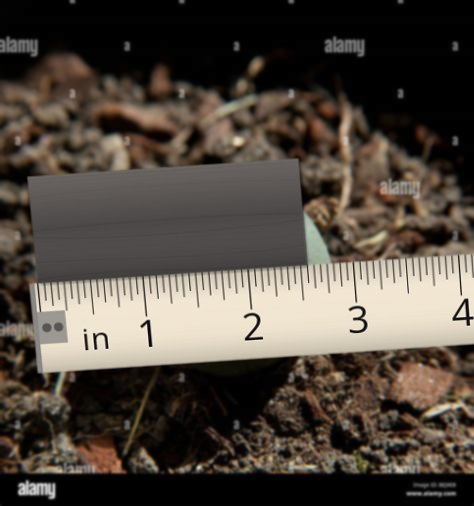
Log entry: 2.5625 in
